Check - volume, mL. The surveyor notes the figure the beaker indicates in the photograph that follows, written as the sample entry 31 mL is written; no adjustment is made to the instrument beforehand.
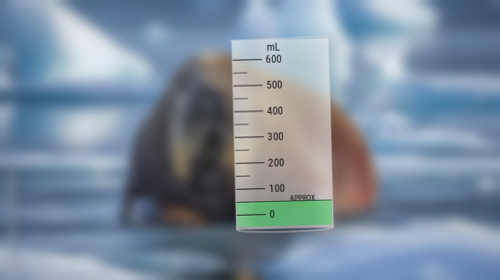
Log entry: 50 mL
